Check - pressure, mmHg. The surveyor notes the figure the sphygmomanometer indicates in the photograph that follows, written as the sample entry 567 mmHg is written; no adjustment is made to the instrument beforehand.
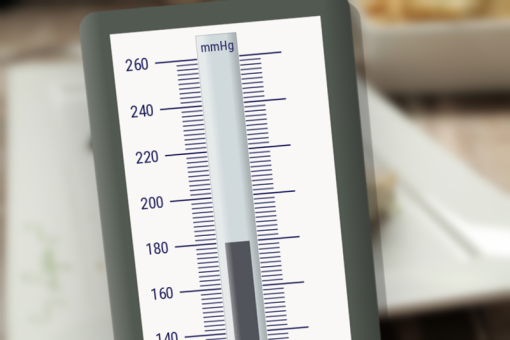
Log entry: 180 mmHg
